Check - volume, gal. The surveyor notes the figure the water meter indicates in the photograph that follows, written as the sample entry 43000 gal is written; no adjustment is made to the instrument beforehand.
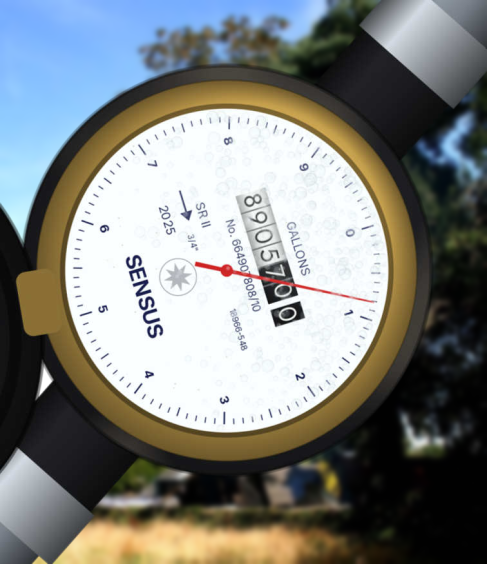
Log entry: 8905700.8 gal
